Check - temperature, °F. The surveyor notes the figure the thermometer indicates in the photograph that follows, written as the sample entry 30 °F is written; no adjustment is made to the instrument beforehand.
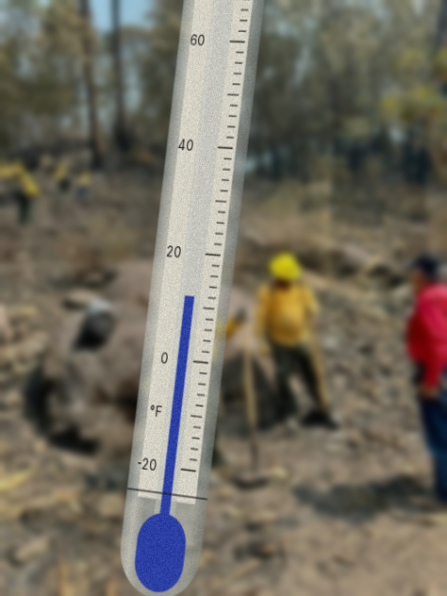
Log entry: 12 °F
